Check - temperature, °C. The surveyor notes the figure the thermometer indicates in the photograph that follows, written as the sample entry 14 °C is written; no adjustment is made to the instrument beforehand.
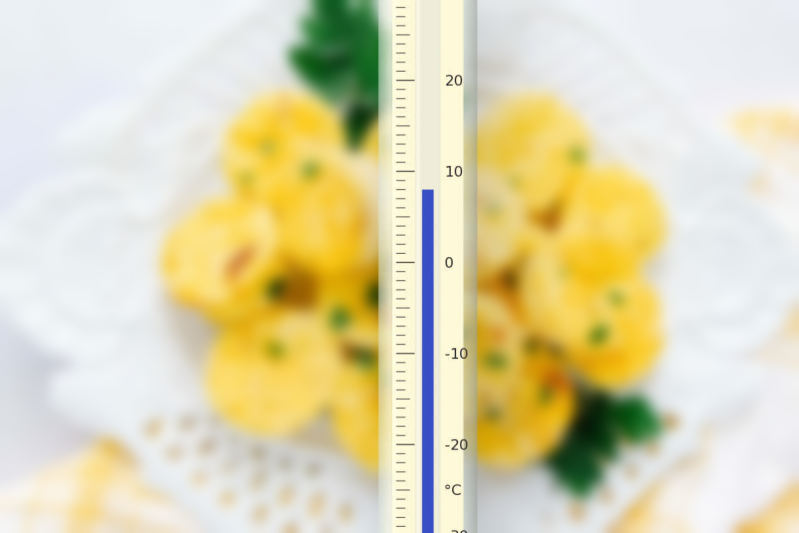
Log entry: 8 °C
